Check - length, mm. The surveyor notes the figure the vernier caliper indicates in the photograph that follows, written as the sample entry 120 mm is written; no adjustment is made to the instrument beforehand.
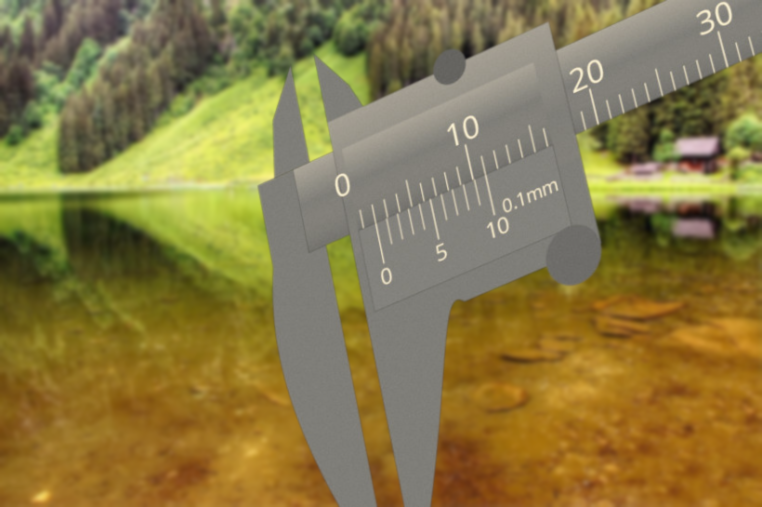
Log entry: 2.0 mm
